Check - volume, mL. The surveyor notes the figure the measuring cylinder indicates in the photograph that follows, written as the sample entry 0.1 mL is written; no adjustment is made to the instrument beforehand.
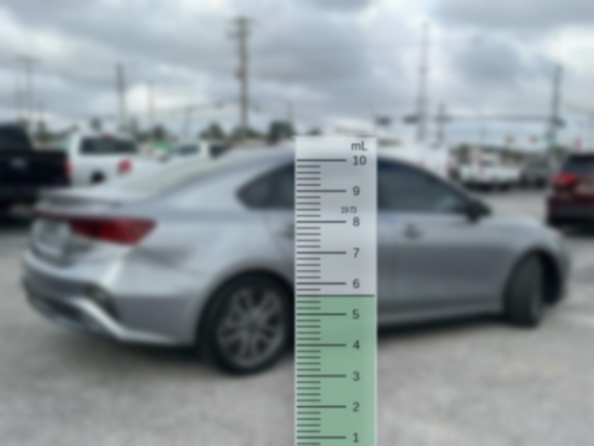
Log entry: 5.6 mL
